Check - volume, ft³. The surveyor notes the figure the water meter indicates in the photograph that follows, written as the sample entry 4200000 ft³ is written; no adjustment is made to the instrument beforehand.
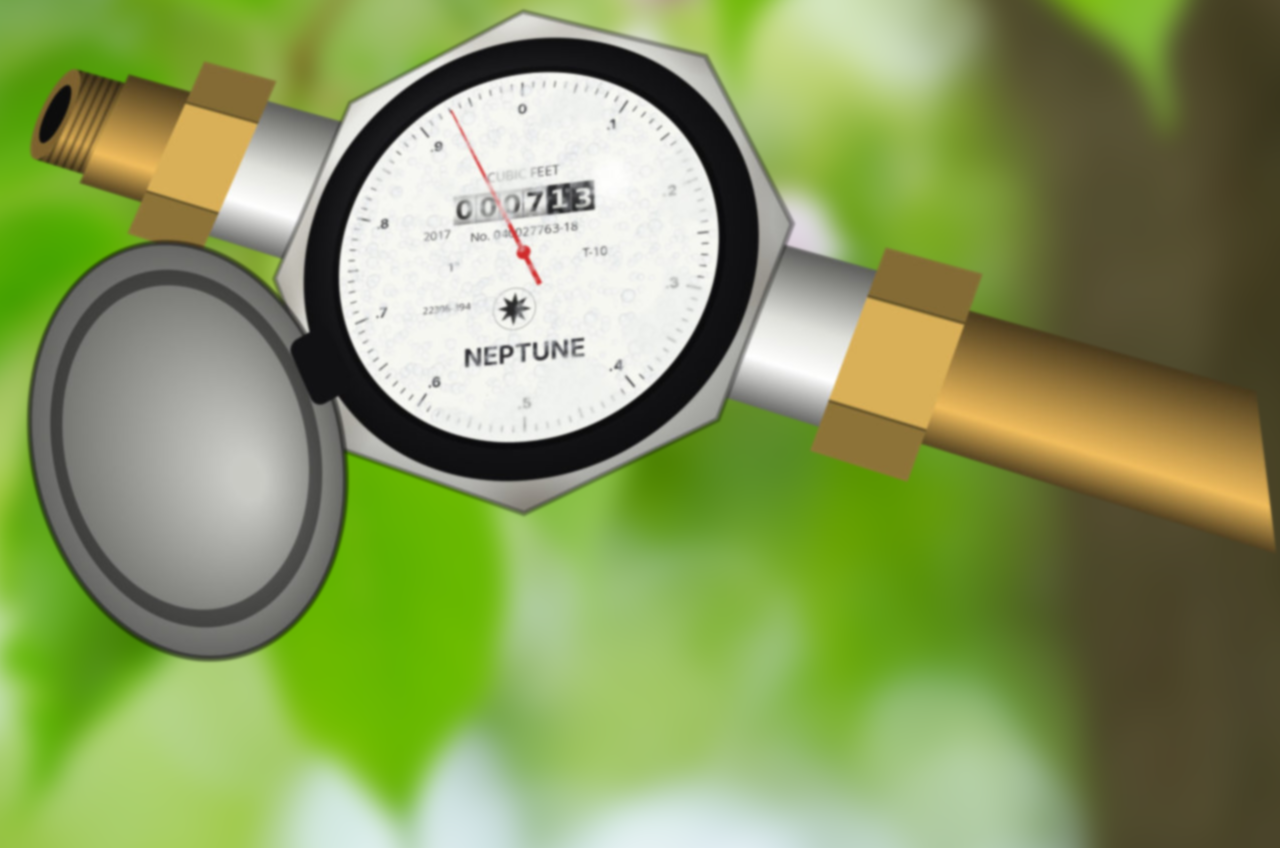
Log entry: 712.93 ft³
